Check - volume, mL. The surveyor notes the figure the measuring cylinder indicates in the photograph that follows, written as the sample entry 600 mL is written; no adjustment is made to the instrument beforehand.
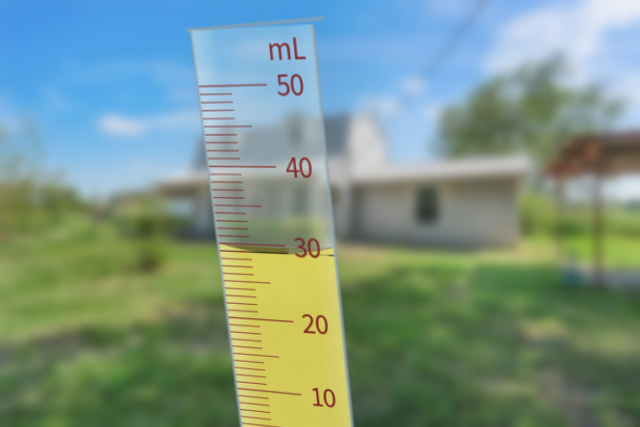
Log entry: 29 mL
